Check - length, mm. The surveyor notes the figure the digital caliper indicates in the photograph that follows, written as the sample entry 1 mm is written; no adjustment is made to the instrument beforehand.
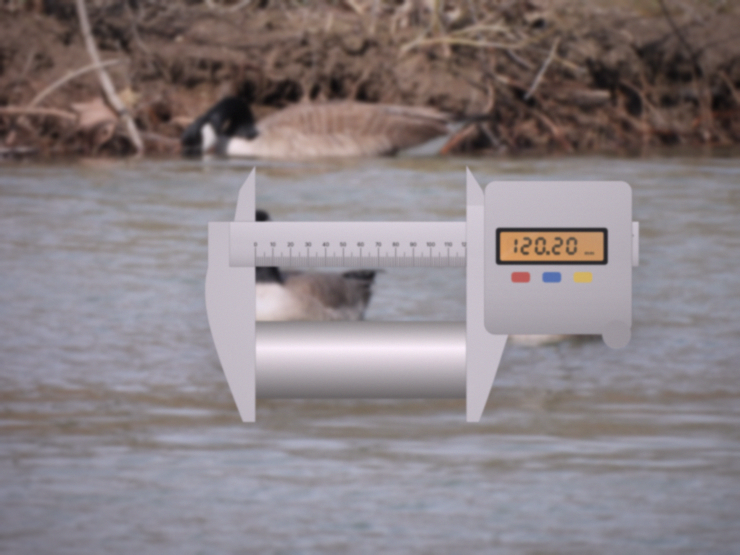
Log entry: 120.20 mm
